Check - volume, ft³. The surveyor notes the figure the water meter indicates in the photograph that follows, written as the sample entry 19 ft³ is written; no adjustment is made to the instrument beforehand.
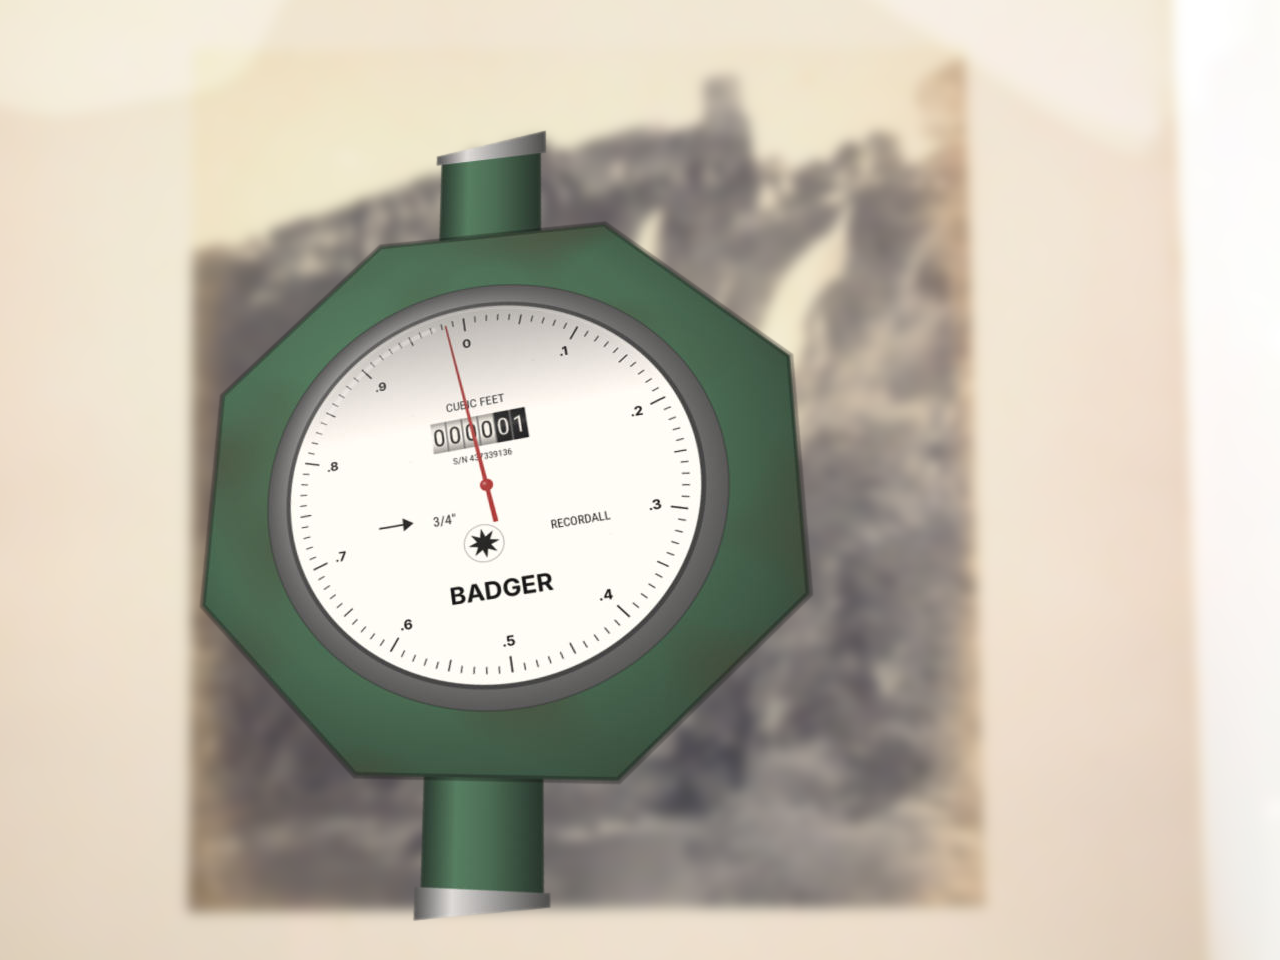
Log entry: 0.98 ft³
